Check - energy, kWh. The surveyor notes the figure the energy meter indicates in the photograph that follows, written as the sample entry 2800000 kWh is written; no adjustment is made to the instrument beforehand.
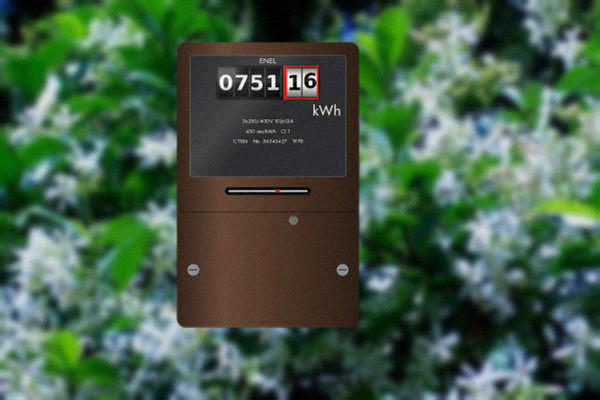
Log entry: 751.16 kWh
